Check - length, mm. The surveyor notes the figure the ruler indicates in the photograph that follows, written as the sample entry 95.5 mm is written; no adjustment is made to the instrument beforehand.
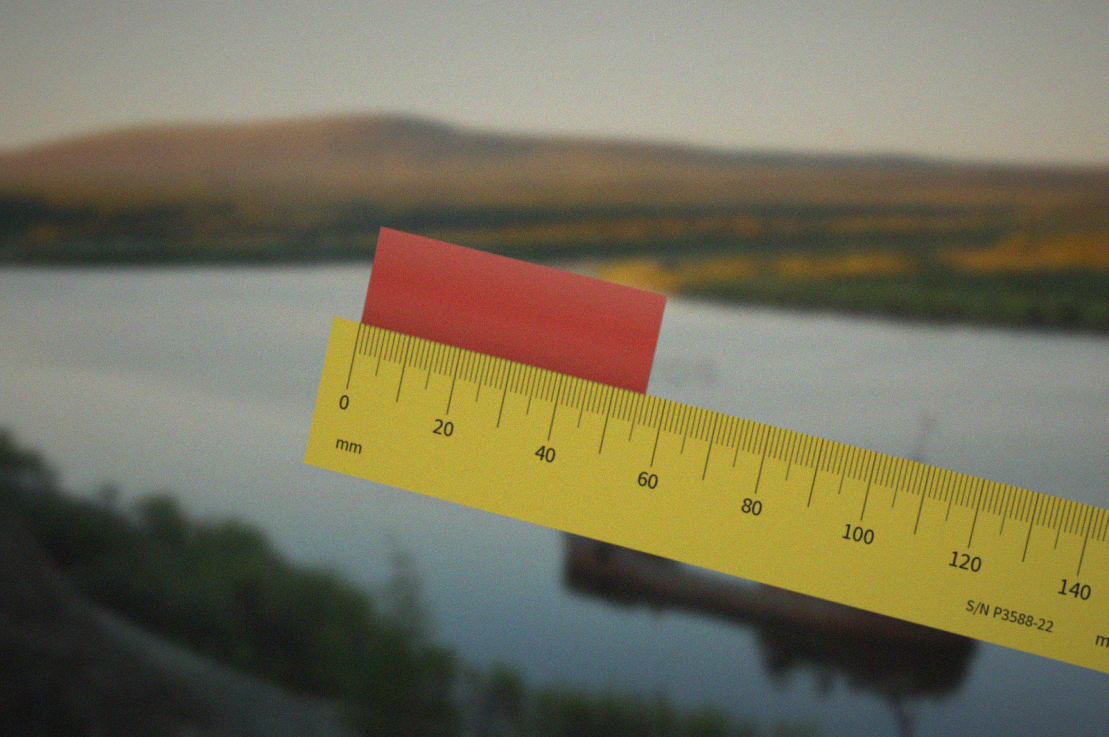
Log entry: 56 mm
